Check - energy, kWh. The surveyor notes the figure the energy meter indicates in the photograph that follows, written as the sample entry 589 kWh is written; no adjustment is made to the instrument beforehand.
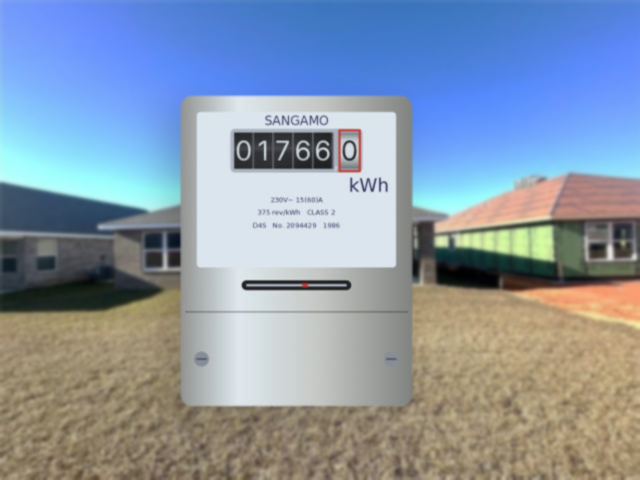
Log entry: 1766.0 kWh
